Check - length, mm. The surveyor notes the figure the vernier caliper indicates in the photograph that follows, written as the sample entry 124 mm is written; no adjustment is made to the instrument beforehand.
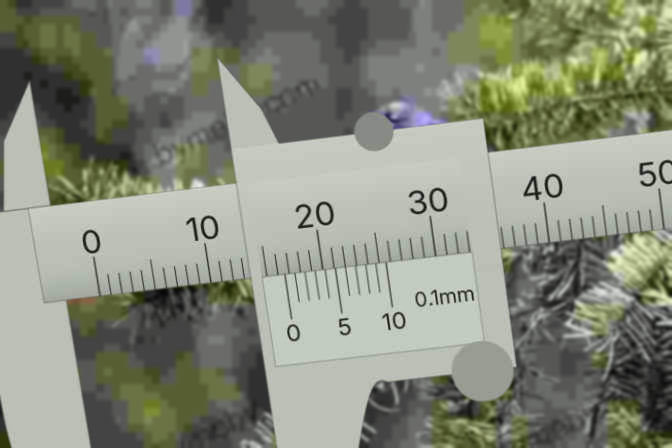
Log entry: 16.6 mm
